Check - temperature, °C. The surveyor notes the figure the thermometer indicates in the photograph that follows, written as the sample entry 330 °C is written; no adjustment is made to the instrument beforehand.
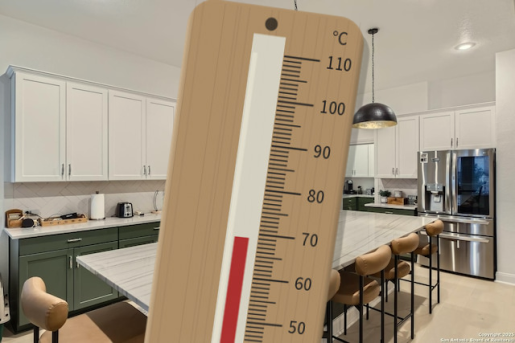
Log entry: 69 °C
